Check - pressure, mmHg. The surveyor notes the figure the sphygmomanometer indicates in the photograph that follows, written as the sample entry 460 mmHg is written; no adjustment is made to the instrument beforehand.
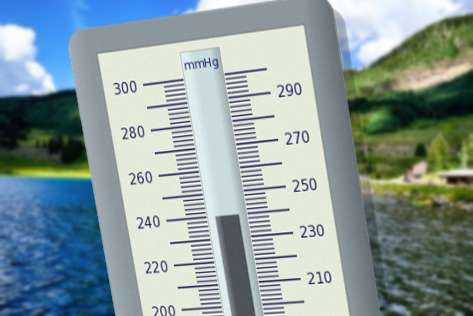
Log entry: 240 mmHg
